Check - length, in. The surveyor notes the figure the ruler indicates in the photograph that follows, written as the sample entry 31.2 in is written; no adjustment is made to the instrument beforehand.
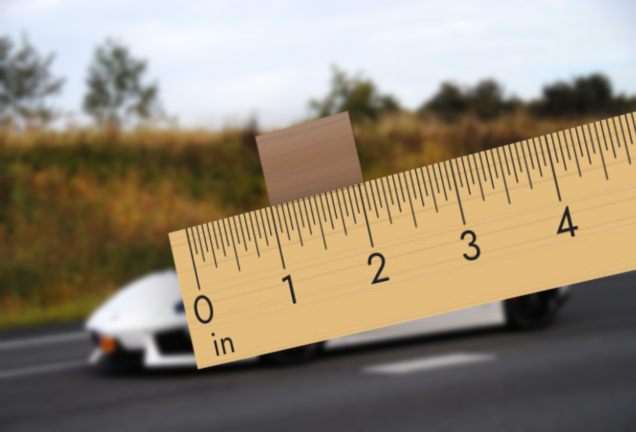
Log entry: 1.0625 in
